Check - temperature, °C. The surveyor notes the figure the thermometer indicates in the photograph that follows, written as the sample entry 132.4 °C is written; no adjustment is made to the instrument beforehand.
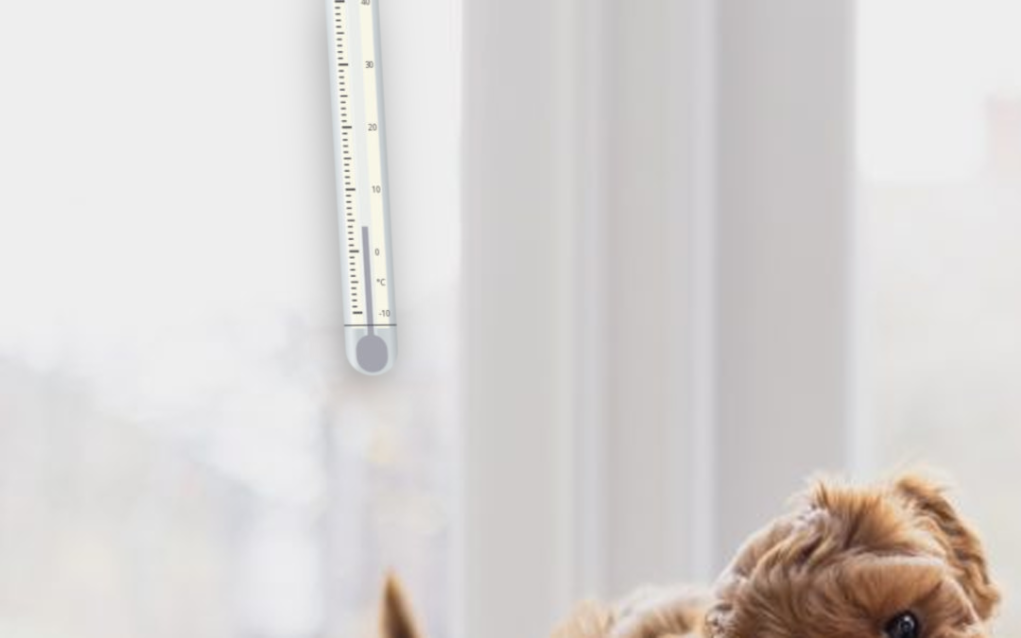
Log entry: 4 °C
